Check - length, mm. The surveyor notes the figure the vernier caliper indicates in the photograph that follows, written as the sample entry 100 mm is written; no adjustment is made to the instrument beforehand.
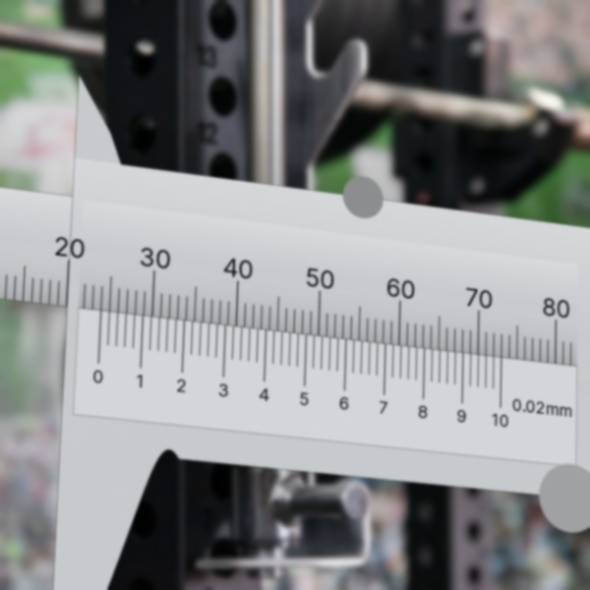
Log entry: 24.0 mm
